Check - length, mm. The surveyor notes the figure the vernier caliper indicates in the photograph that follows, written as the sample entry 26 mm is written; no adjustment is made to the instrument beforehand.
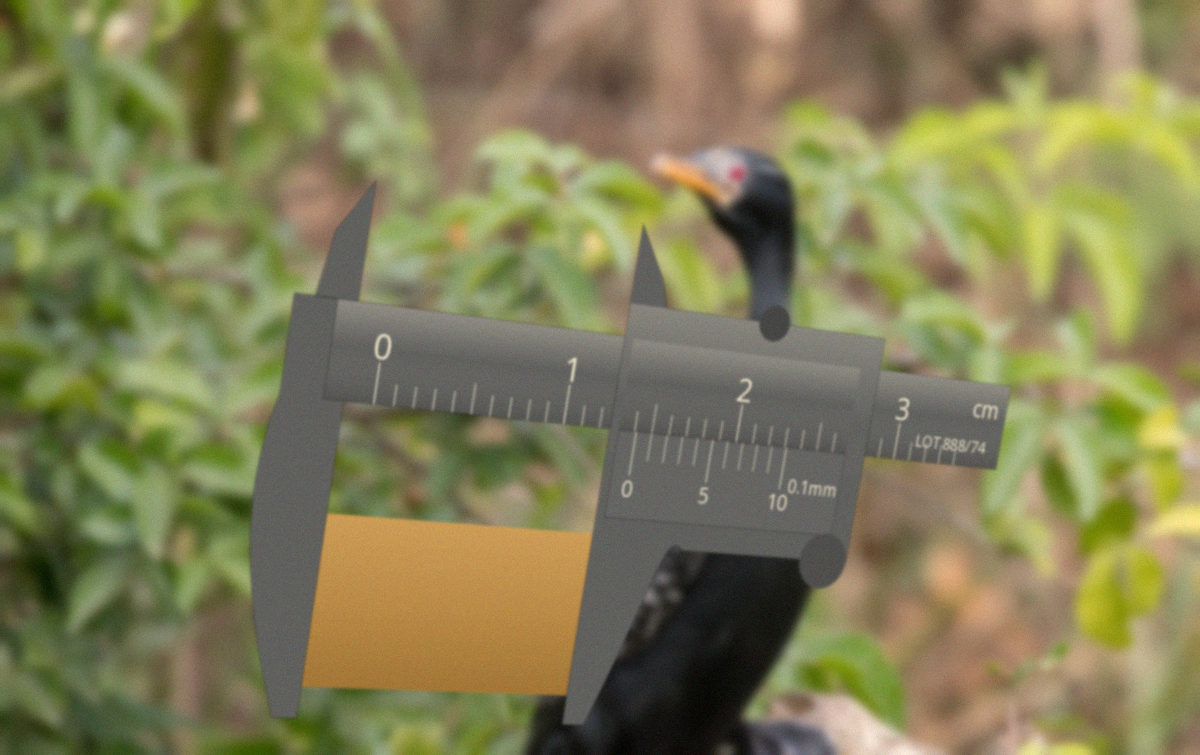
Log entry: 14.1 mm
